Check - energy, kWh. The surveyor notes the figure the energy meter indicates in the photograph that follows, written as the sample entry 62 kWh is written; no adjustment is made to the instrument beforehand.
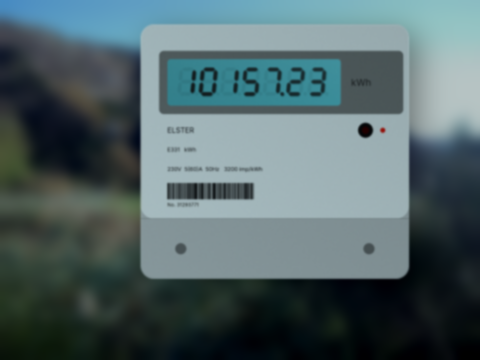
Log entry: 10157.23 kWh
